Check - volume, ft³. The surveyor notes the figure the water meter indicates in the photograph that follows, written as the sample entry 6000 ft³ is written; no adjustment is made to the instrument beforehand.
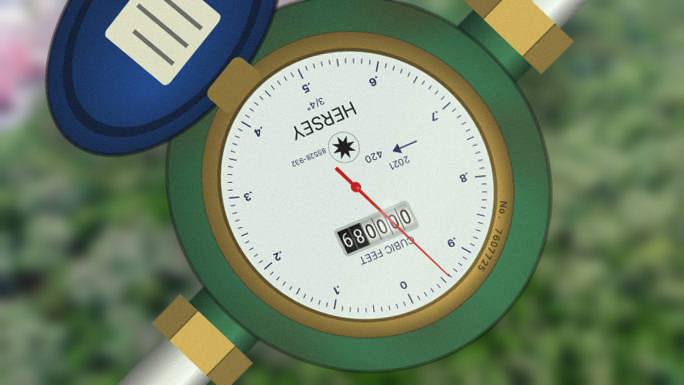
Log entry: 88.94 ft³
